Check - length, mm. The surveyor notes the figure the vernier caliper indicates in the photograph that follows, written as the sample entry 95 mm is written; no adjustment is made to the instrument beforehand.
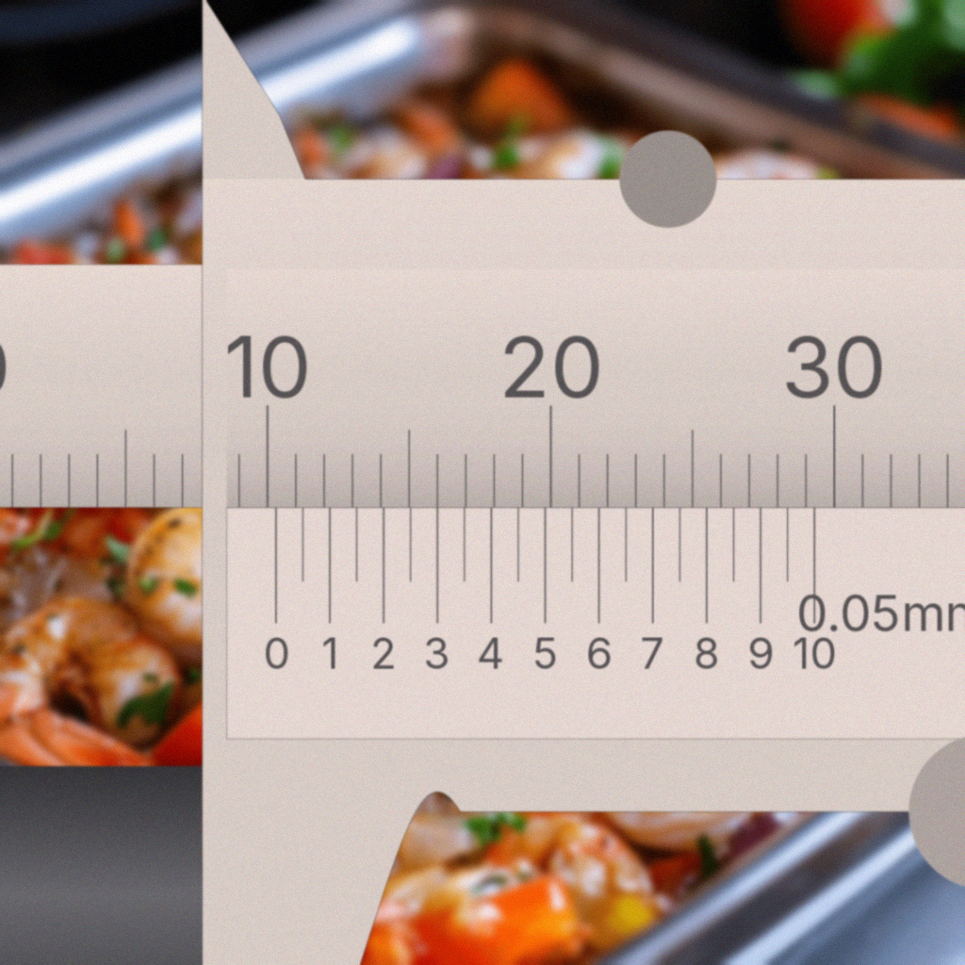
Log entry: 10.30 mm
